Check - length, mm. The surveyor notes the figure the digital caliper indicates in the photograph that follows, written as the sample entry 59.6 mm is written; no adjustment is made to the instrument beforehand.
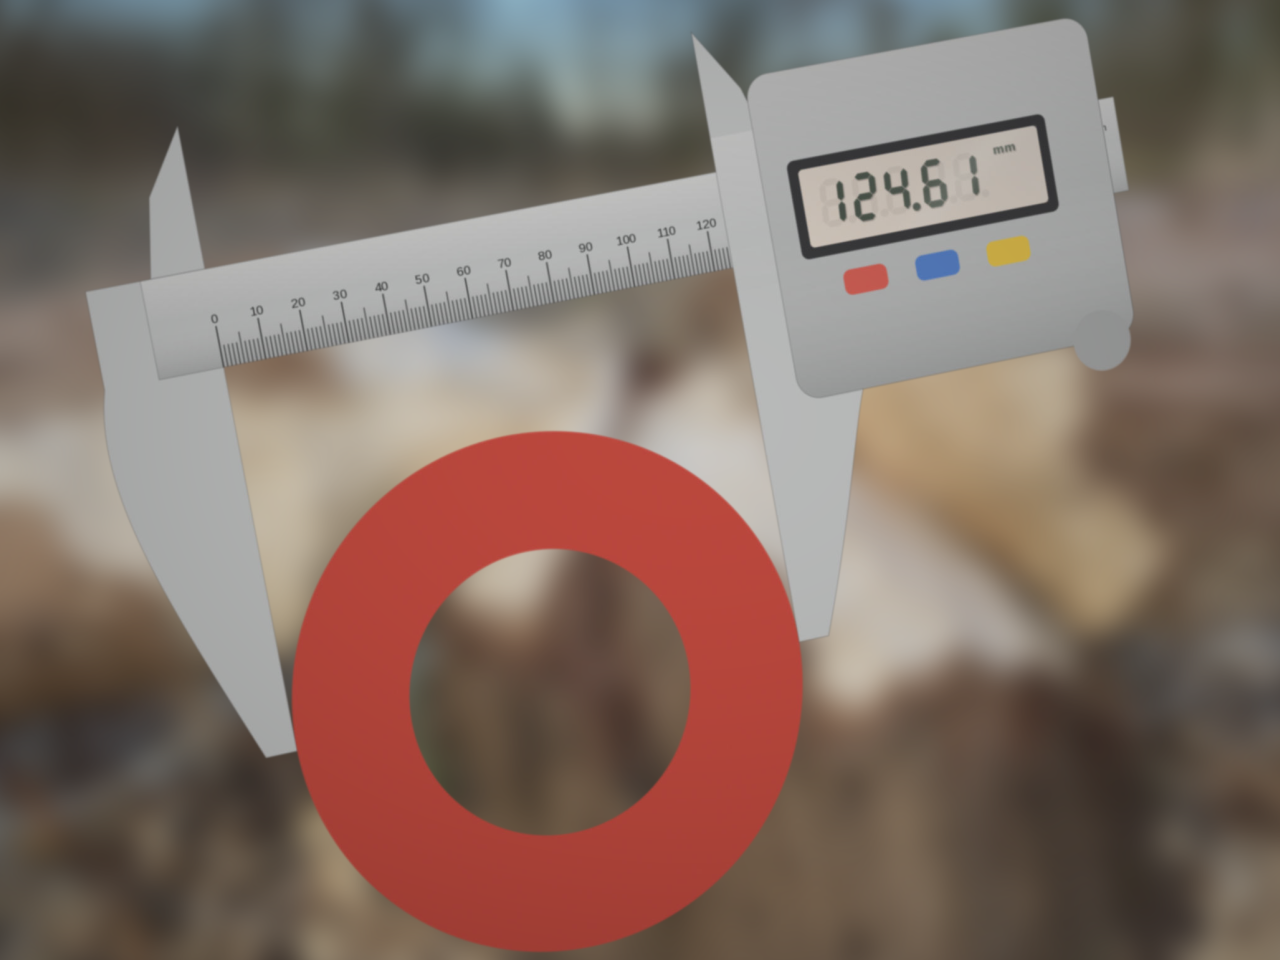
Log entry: 124.61 mm
